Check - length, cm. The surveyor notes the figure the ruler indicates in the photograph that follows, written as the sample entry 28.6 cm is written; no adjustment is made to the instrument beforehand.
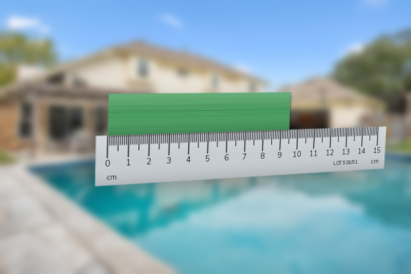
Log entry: 9.5 cm
